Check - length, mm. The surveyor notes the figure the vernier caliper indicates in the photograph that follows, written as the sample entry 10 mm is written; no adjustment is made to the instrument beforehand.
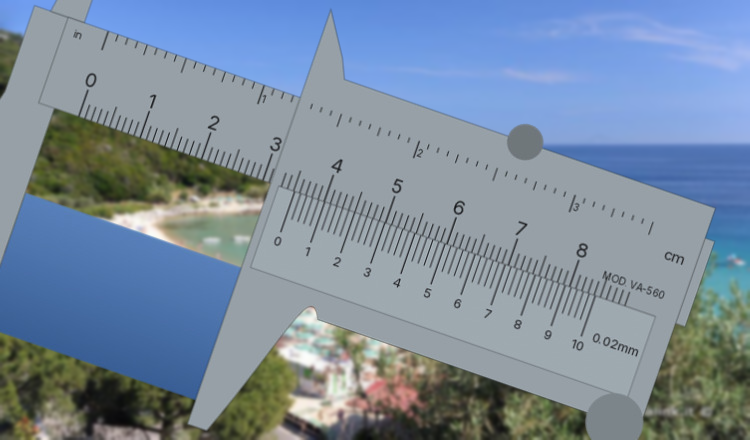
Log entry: 35.2 mm
